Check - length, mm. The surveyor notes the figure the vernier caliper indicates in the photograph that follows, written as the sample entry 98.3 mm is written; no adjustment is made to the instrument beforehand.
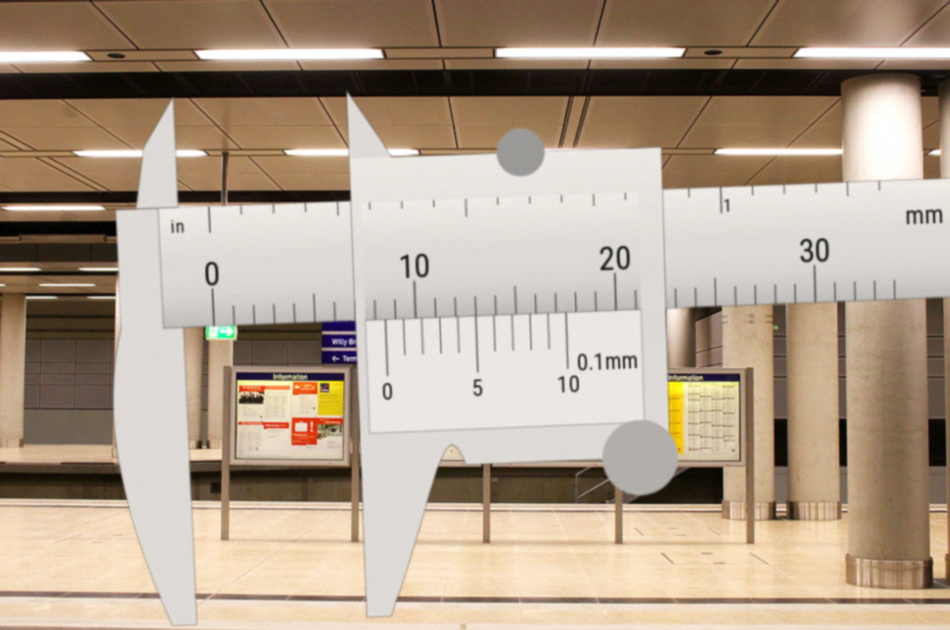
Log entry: 8.5 mm
